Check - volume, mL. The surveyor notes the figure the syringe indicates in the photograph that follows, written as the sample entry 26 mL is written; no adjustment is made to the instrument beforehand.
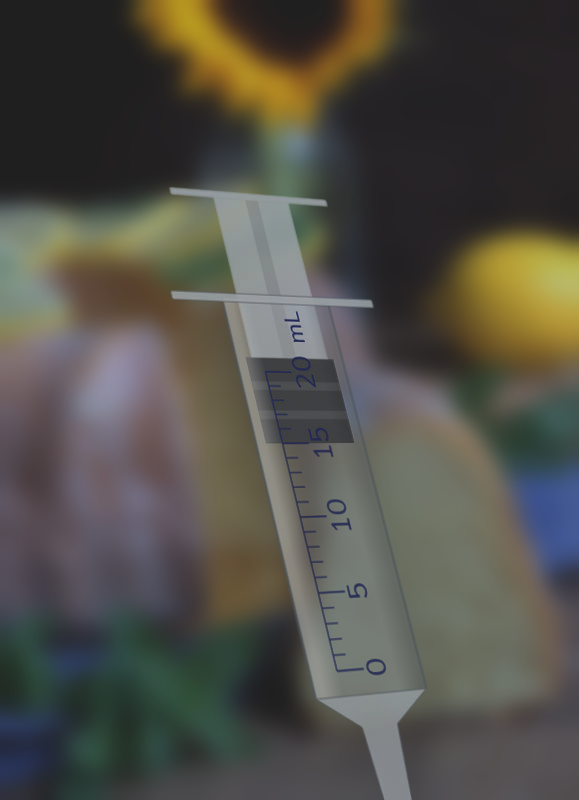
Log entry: 15 mL
